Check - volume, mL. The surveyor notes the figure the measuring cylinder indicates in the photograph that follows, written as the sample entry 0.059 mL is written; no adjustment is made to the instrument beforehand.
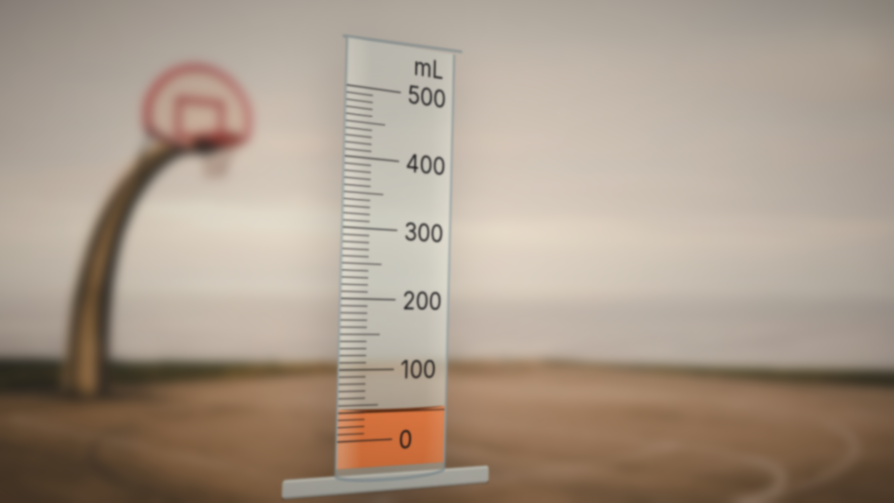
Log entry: 40 mL
